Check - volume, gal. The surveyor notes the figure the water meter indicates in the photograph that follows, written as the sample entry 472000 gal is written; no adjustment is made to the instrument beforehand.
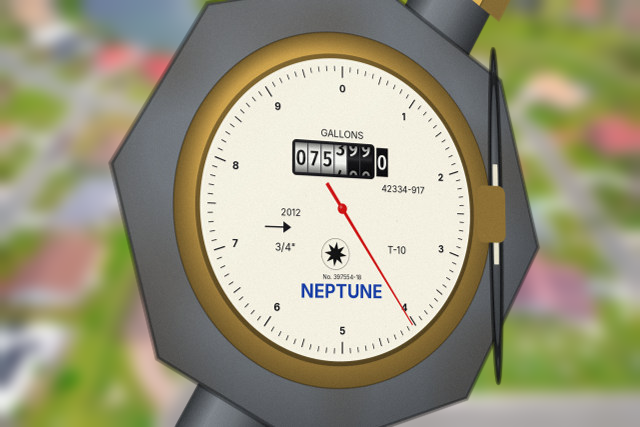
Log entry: 753994.0 gal
